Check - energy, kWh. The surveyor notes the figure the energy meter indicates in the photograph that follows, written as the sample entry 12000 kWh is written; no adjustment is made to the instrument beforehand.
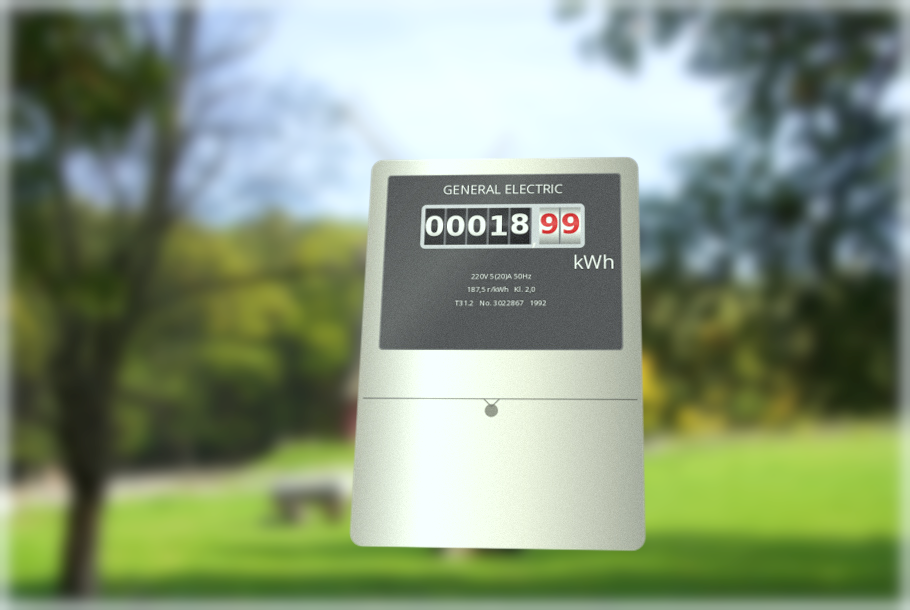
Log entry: 18.99 kWh
